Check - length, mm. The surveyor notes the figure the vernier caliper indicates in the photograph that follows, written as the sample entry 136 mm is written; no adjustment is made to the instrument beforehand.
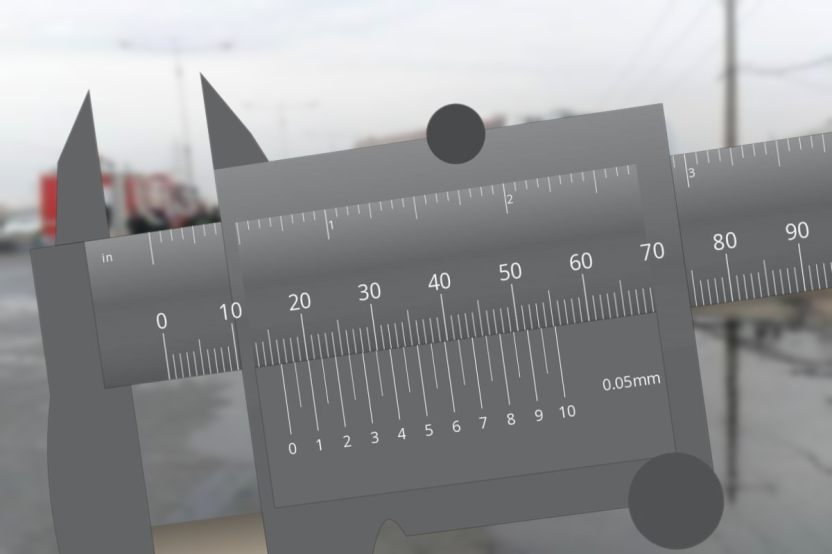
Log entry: 16.2 mm
